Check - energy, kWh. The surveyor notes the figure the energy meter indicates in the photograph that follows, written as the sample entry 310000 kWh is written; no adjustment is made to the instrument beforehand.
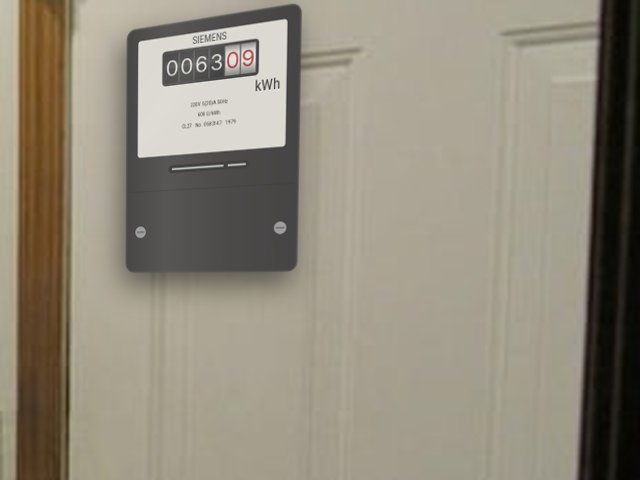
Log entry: 63.09 kWh
